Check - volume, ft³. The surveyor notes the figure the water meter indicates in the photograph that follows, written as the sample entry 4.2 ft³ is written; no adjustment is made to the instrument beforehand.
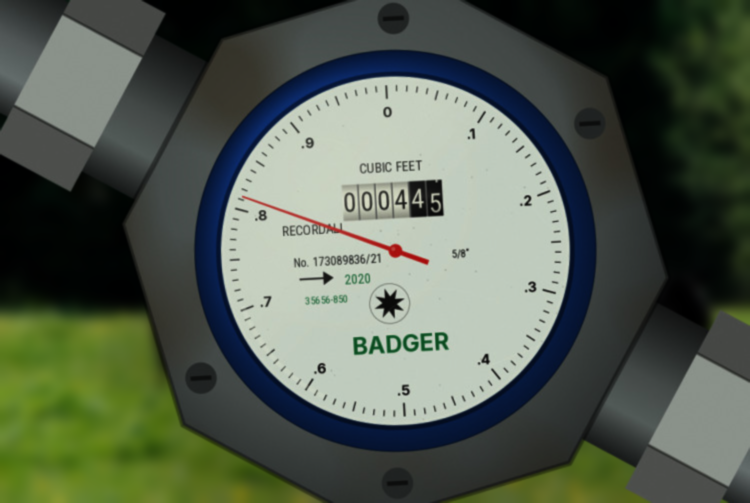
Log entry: 444.81 ft³
